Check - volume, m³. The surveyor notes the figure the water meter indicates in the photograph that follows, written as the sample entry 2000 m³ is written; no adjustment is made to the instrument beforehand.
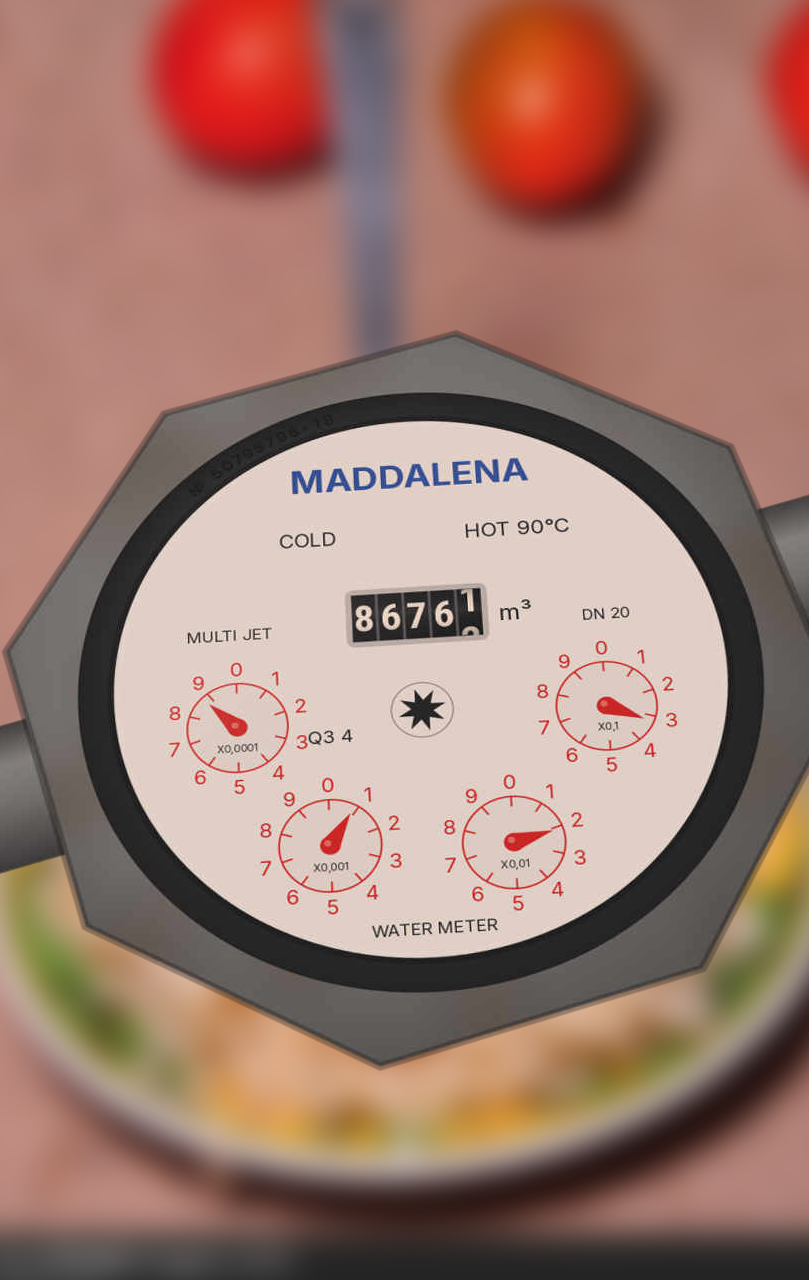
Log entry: 86761.3208 m³
